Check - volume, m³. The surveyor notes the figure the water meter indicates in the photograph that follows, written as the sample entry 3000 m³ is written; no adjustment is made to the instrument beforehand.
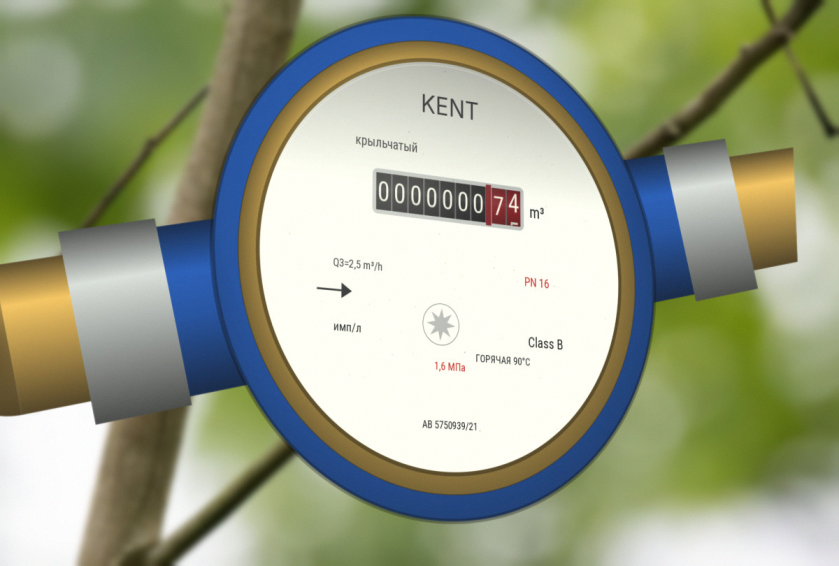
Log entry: 0.74 m³
